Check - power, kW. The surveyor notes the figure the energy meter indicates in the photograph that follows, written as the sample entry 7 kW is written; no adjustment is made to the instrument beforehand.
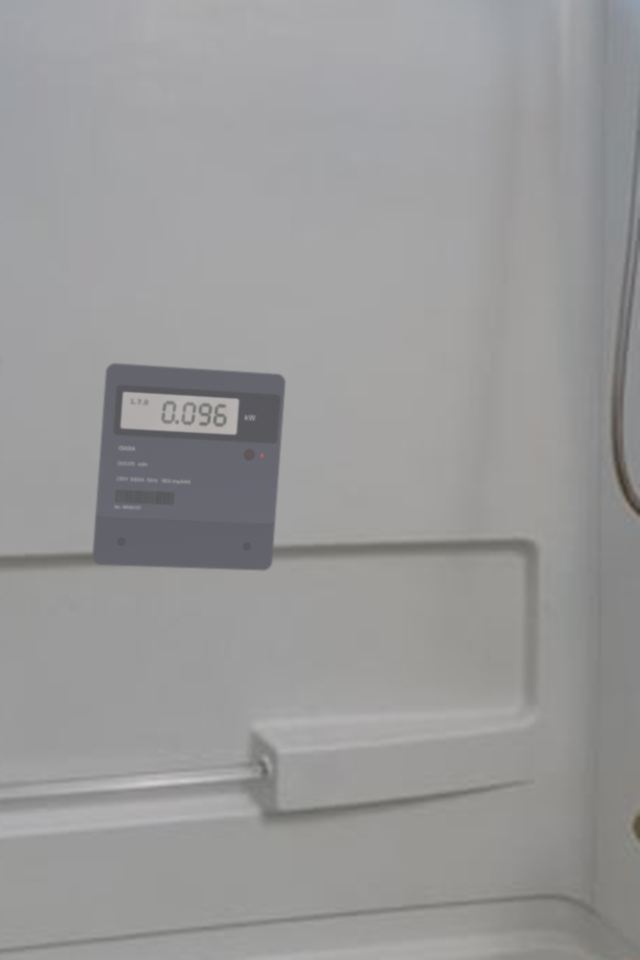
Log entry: 0.096 kW
